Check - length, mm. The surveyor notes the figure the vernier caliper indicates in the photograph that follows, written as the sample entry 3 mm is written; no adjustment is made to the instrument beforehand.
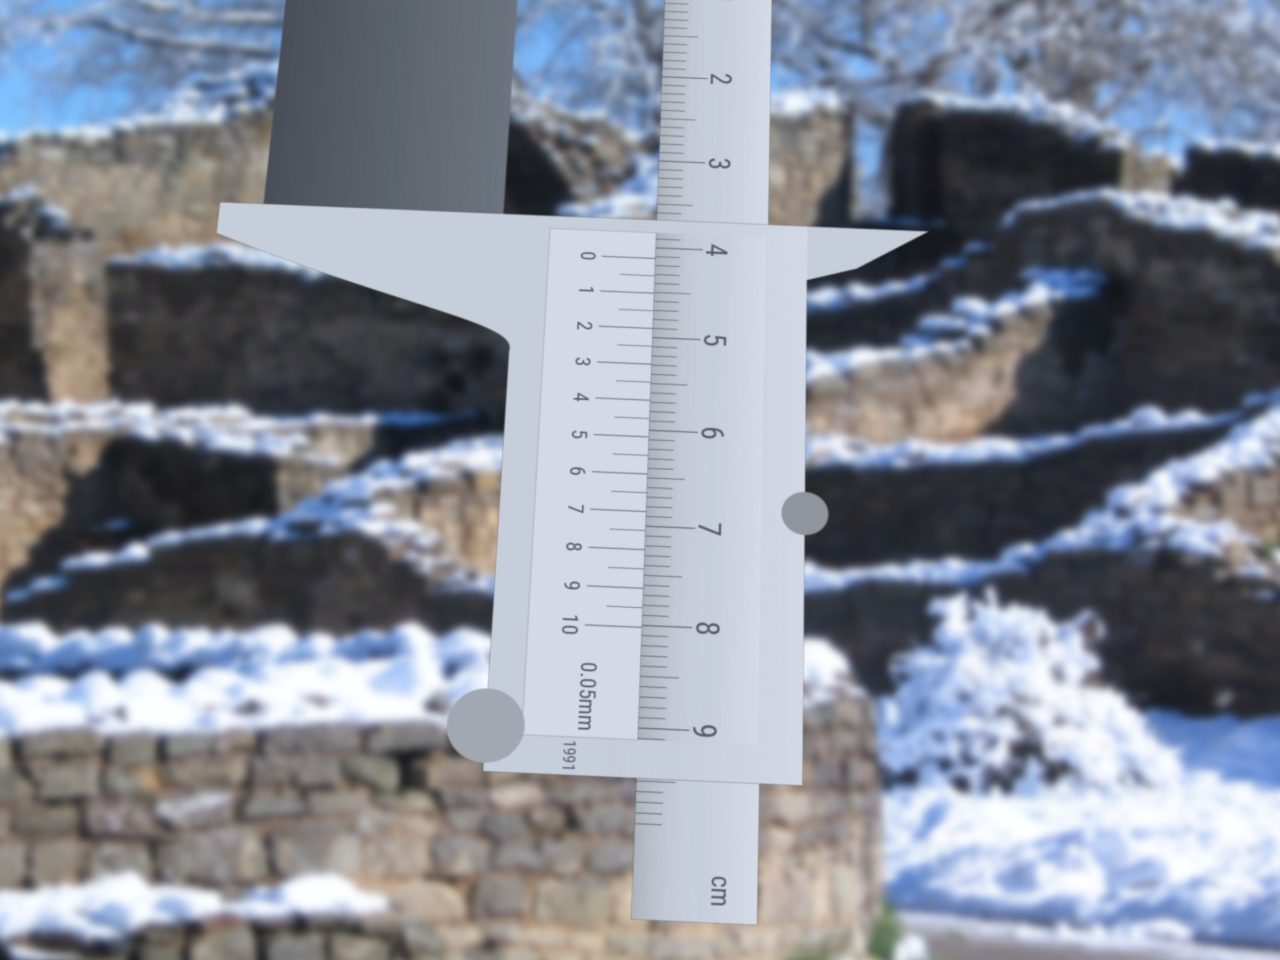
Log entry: 41.2 mm
